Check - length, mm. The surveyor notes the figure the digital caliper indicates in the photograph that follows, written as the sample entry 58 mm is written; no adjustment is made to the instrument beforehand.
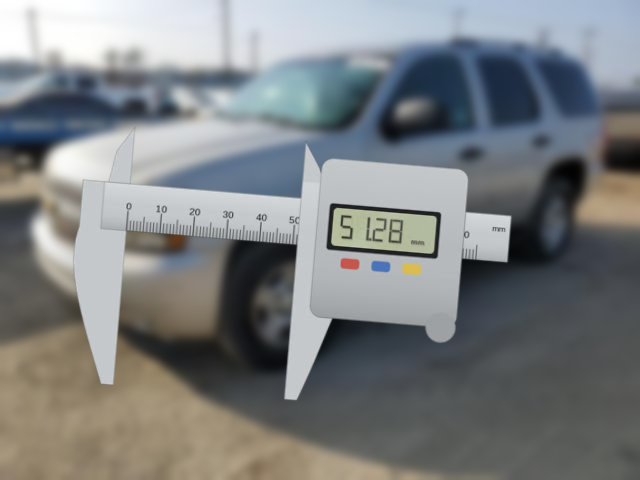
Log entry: 51.28 mm
